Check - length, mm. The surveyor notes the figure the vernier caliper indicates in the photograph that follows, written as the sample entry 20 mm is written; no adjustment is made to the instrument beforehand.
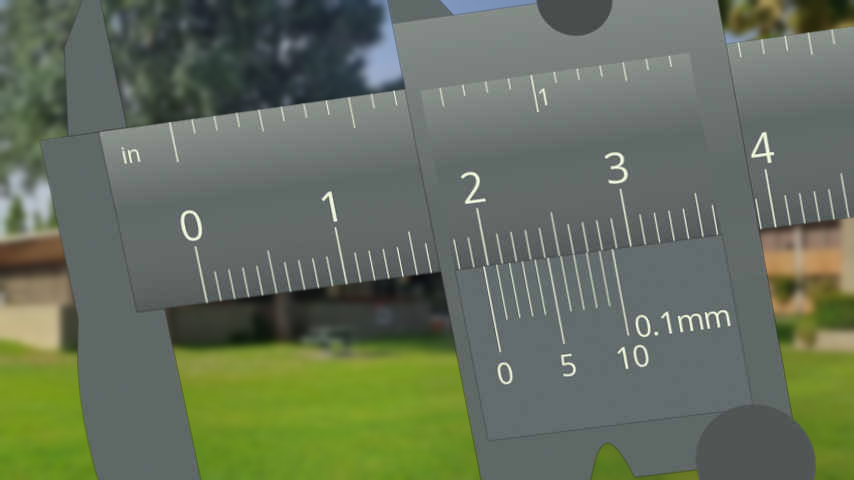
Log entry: 19.7 mm
